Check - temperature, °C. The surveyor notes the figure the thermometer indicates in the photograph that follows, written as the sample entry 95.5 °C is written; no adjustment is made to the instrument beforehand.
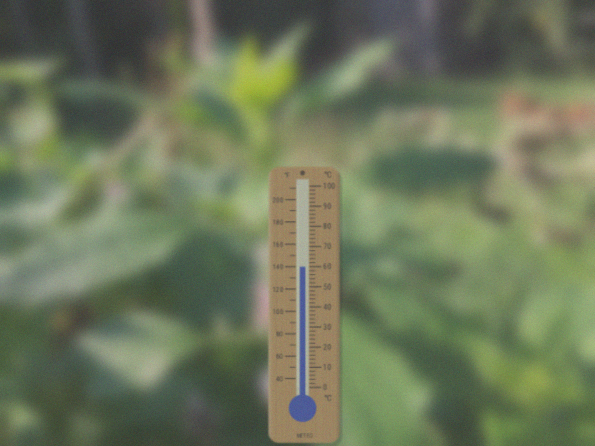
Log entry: 60 °C
